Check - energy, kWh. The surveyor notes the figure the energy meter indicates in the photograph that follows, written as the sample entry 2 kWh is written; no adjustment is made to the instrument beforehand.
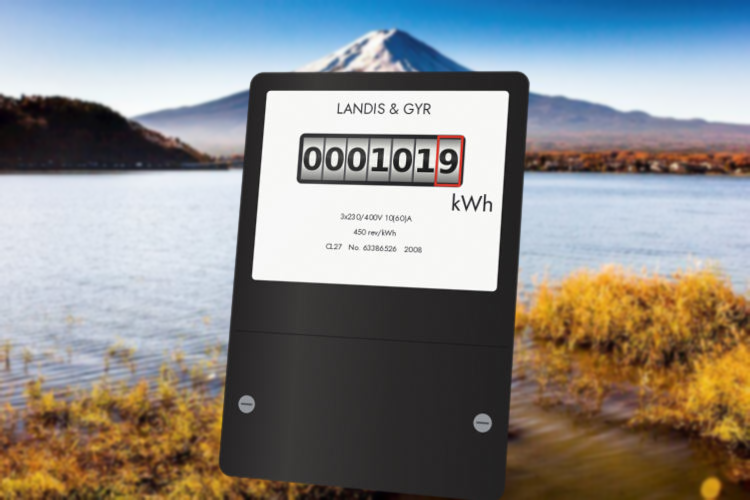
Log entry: 101.9 kWh
